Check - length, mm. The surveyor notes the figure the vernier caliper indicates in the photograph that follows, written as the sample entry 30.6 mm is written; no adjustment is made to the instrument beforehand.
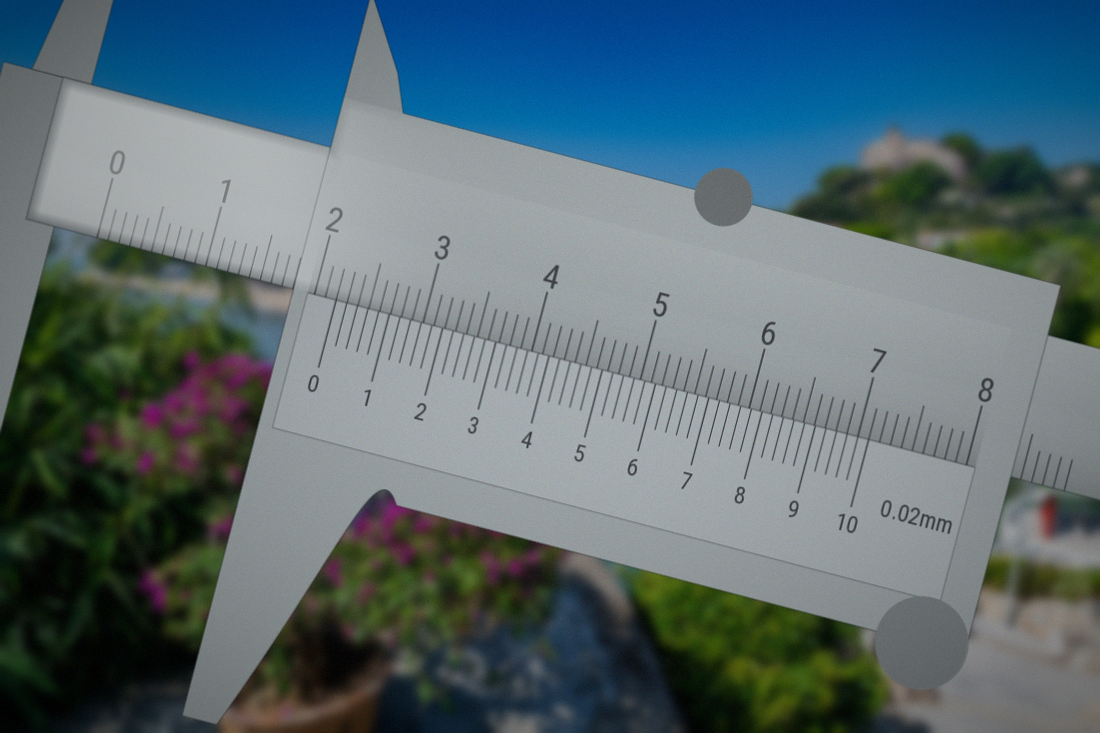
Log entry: 22.0 mm
